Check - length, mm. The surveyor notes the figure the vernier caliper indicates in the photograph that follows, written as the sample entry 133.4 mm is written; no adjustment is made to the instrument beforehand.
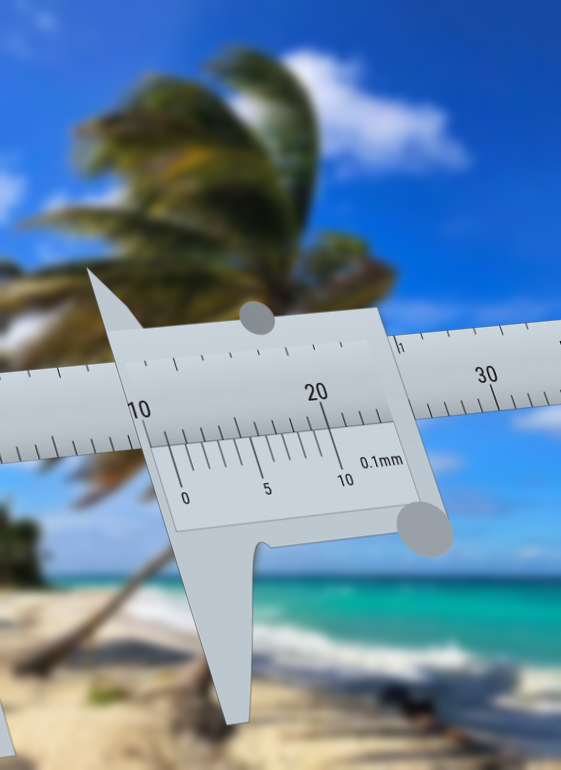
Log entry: 11.0 mm
